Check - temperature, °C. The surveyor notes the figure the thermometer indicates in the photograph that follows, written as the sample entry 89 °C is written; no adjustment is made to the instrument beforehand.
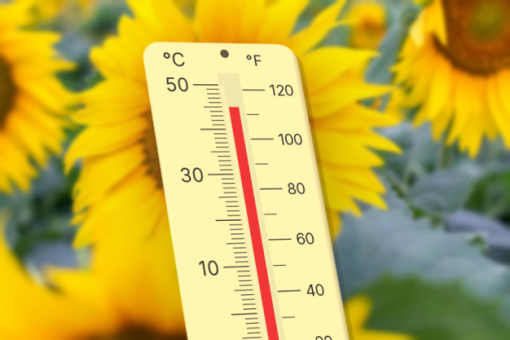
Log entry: 45 °C
